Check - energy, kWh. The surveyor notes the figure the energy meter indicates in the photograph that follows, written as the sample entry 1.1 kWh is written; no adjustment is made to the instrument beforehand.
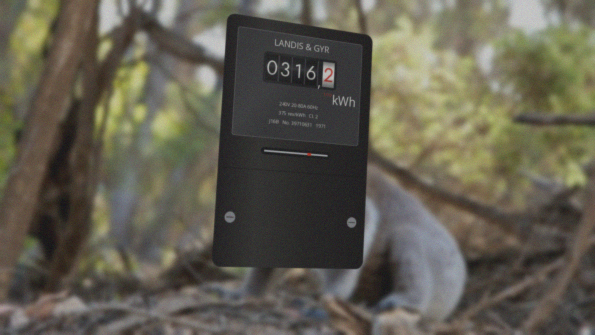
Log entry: 316.2 kWh
